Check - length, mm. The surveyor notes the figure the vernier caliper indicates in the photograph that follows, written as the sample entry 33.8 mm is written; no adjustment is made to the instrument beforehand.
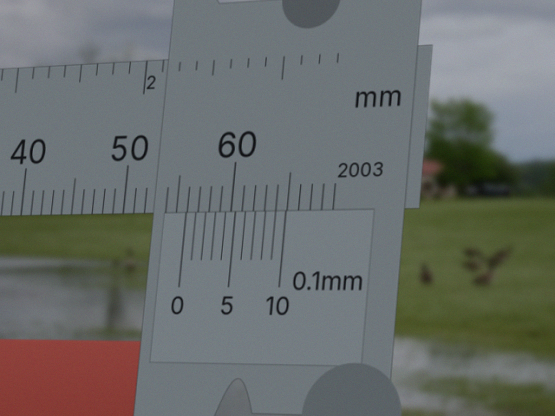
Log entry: 55.9 mm
